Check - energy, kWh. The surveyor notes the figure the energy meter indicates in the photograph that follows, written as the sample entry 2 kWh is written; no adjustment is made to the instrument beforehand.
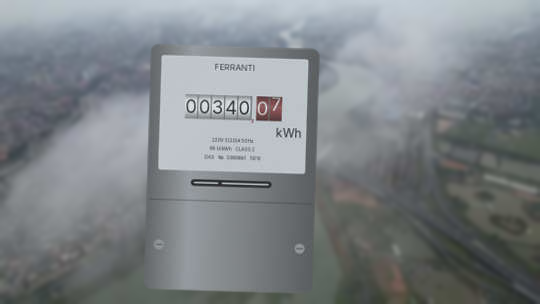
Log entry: 340.07 kWh
